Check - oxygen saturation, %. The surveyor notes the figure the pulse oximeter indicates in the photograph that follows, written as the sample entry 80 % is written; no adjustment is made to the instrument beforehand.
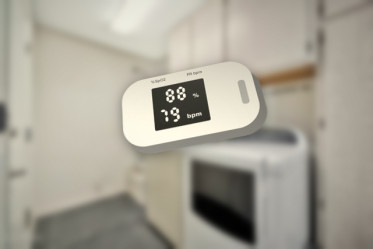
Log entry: 88 %
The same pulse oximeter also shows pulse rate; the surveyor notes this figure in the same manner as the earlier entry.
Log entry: 79 bpm
